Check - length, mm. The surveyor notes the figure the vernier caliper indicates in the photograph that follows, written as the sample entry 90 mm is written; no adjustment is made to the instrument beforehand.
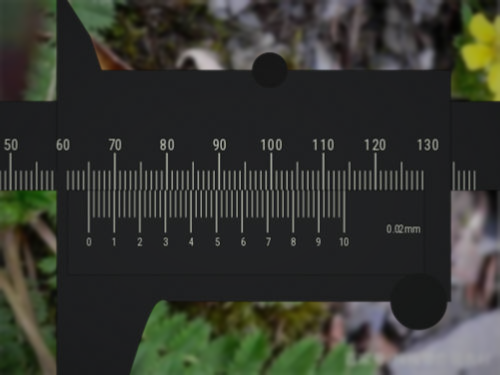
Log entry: 65.0 mm
